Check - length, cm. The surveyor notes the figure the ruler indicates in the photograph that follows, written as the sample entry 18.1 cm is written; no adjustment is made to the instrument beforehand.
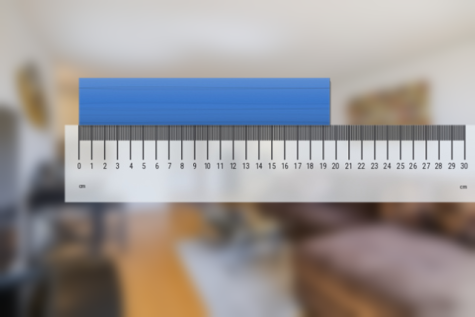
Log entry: 19.5 cm
